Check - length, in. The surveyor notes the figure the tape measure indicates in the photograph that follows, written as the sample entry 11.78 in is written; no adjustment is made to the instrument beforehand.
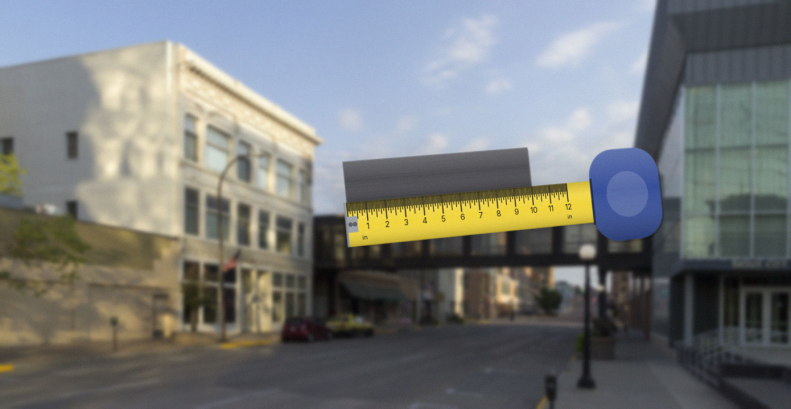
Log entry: 10 in
